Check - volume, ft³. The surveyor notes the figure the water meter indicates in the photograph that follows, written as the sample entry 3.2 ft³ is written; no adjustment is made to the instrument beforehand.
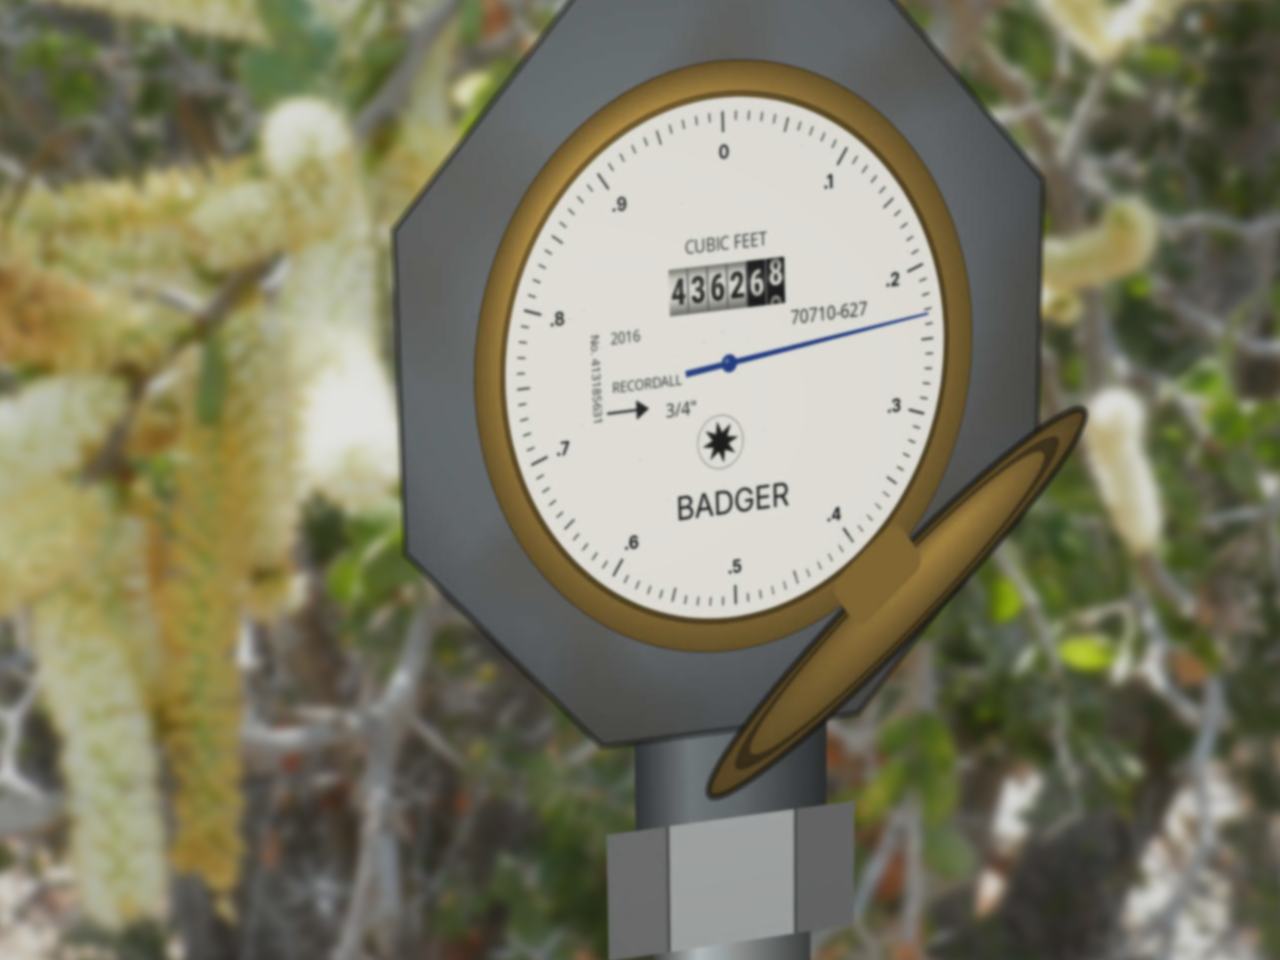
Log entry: 436268.23 ft³
